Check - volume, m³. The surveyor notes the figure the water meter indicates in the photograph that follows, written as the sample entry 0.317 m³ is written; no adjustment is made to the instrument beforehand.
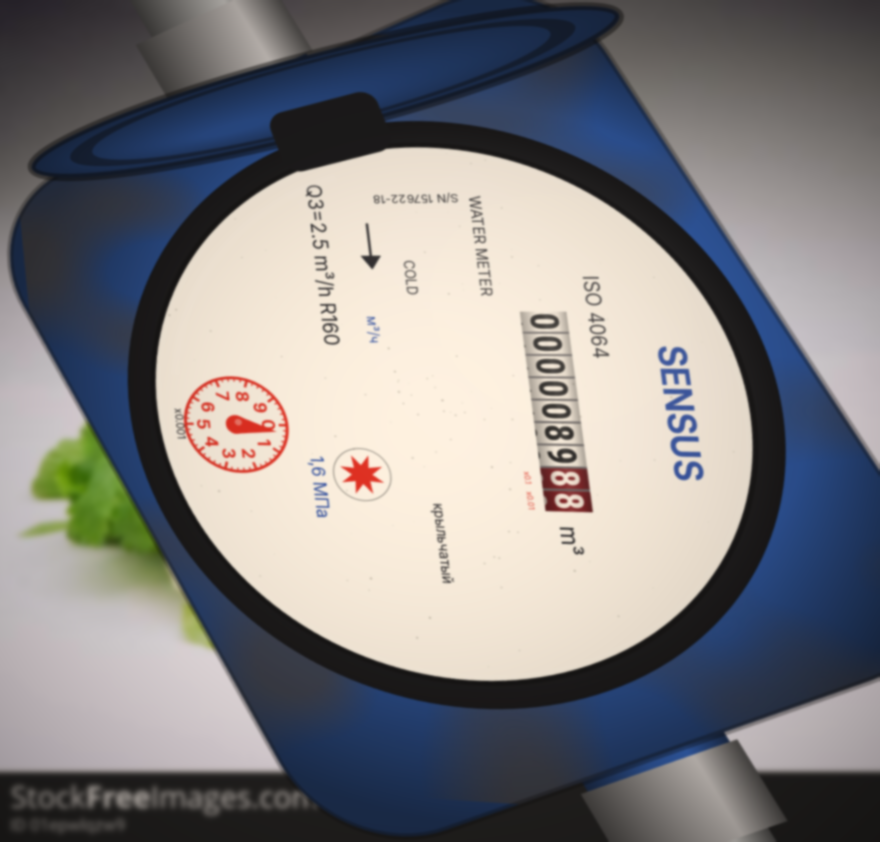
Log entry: 89.880 m³
